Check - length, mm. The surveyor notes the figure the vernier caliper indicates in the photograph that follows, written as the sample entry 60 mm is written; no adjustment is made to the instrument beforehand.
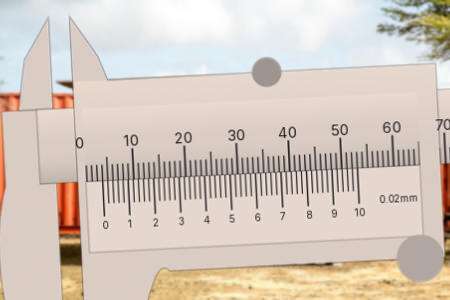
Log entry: 4.0 mm
